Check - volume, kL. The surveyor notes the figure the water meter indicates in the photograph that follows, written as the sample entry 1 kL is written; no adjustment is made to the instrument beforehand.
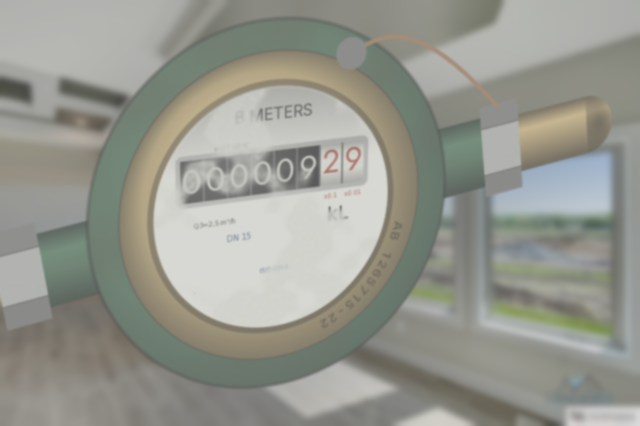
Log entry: 9.29 kL
